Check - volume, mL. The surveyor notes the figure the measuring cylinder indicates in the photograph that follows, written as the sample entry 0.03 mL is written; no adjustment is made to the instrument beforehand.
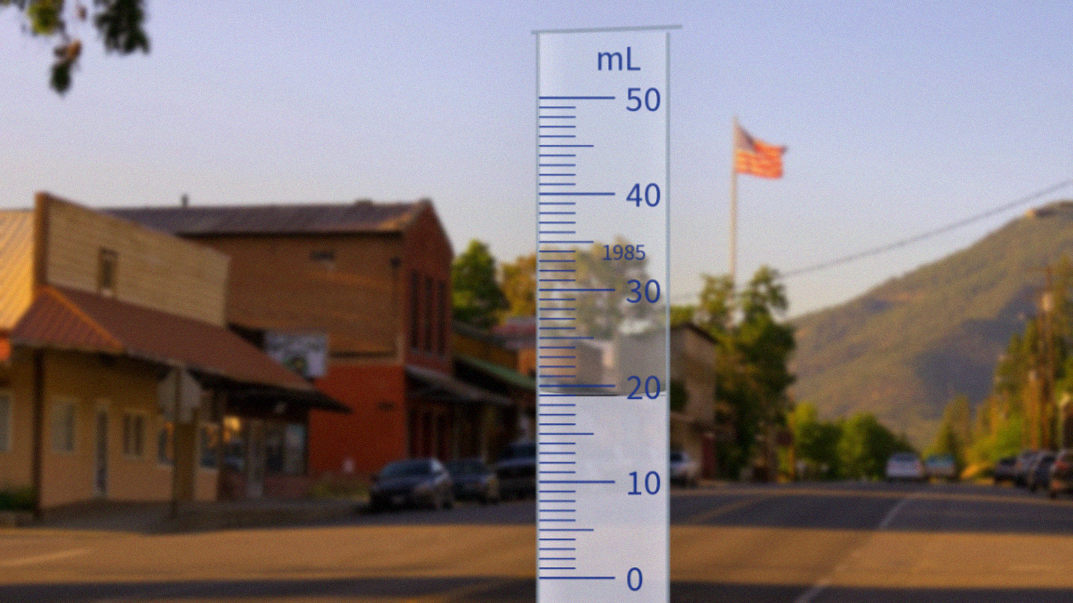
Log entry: 19 mL
